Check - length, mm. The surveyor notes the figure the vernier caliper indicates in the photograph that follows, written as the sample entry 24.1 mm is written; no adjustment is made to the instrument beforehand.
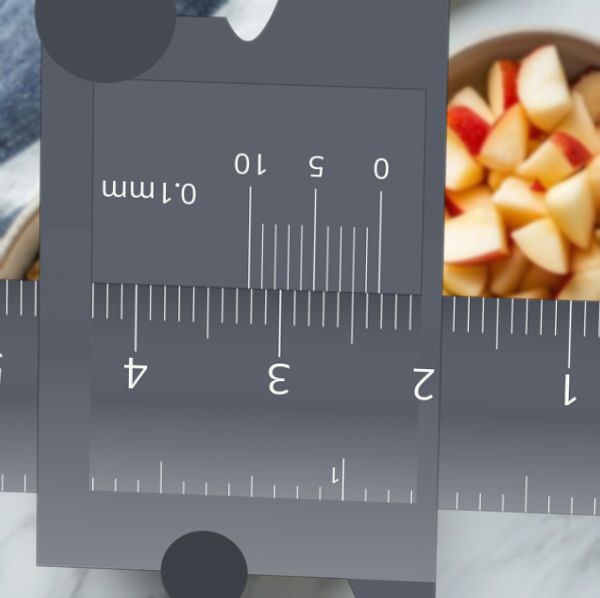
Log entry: 23.2 mm
